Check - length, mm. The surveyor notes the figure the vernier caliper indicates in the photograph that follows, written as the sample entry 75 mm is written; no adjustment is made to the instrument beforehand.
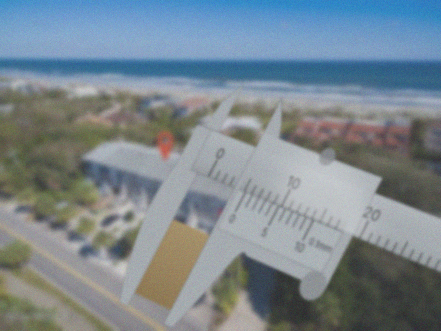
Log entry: 5.2 mm
